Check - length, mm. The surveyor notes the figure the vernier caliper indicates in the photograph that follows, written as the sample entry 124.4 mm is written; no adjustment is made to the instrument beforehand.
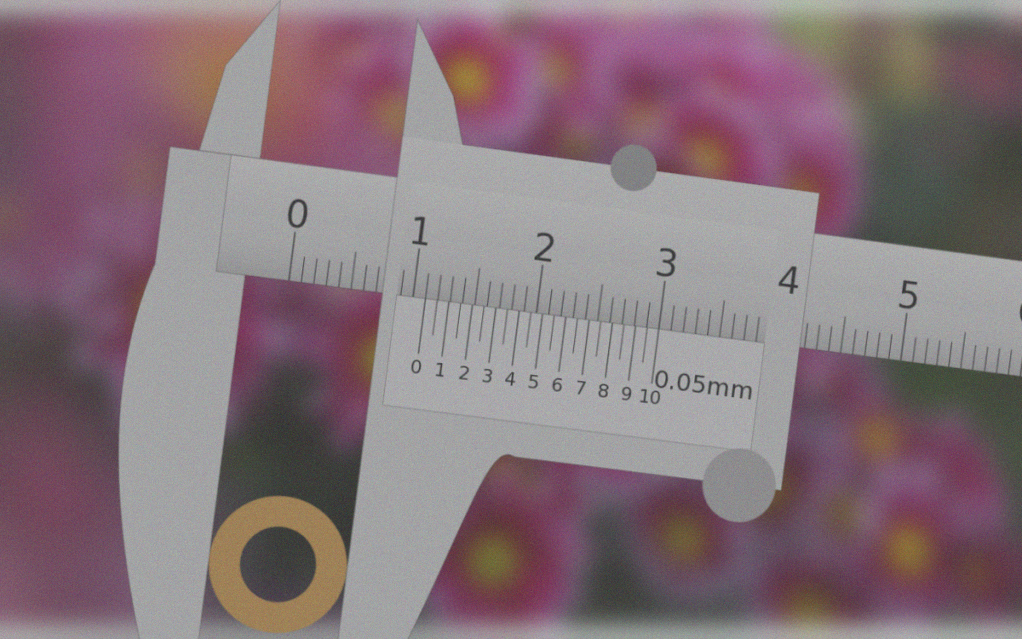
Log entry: 11.0 mm
